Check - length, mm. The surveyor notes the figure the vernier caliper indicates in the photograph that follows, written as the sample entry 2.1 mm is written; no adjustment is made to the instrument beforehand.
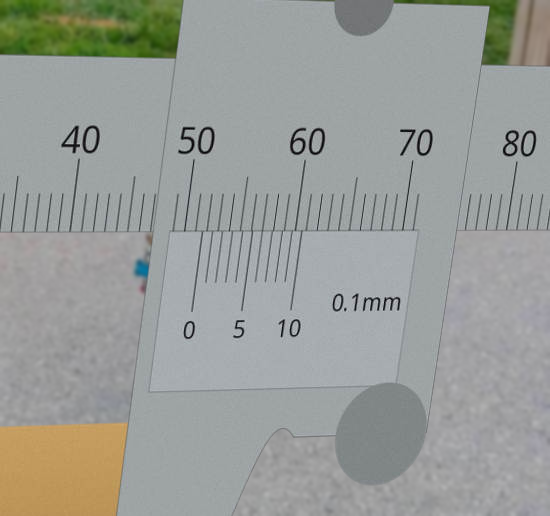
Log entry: 51.6 mm
